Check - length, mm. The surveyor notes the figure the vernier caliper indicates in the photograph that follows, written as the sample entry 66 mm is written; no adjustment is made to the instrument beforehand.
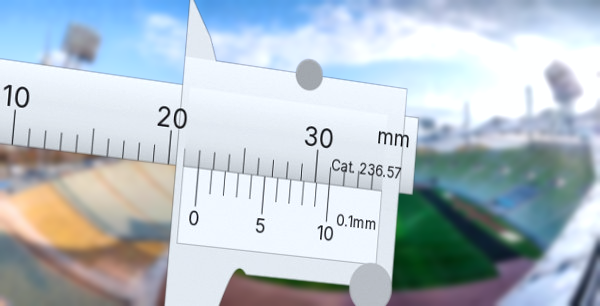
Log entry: 22.0 mm
